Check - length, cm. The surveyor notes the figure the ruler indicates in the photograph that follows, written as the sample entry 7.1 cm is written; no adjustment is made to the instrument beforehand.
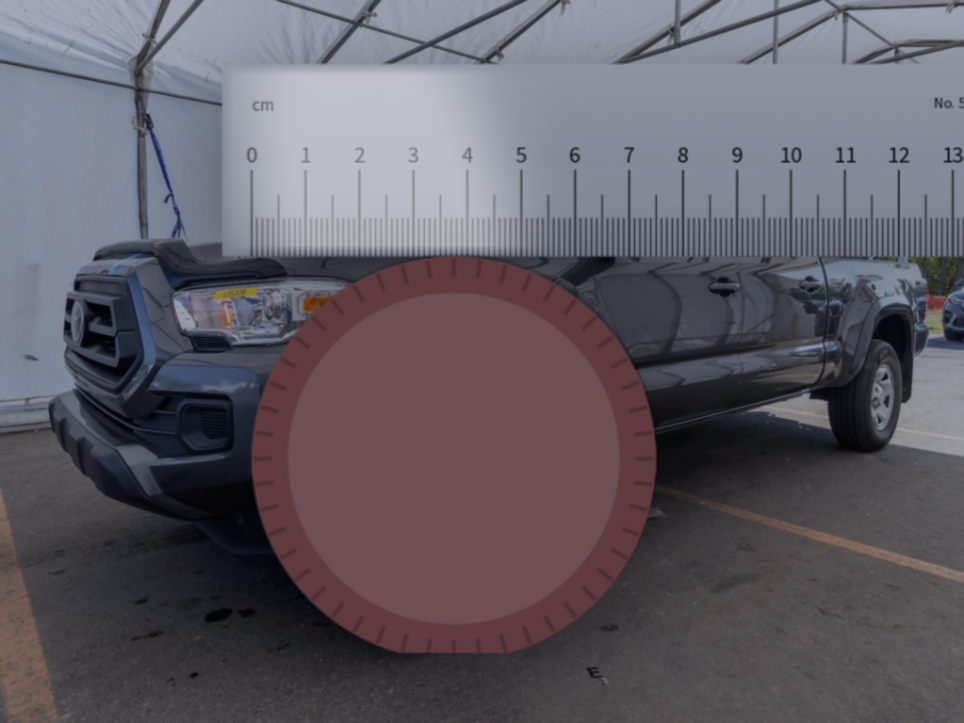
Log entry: 7.5 cm
